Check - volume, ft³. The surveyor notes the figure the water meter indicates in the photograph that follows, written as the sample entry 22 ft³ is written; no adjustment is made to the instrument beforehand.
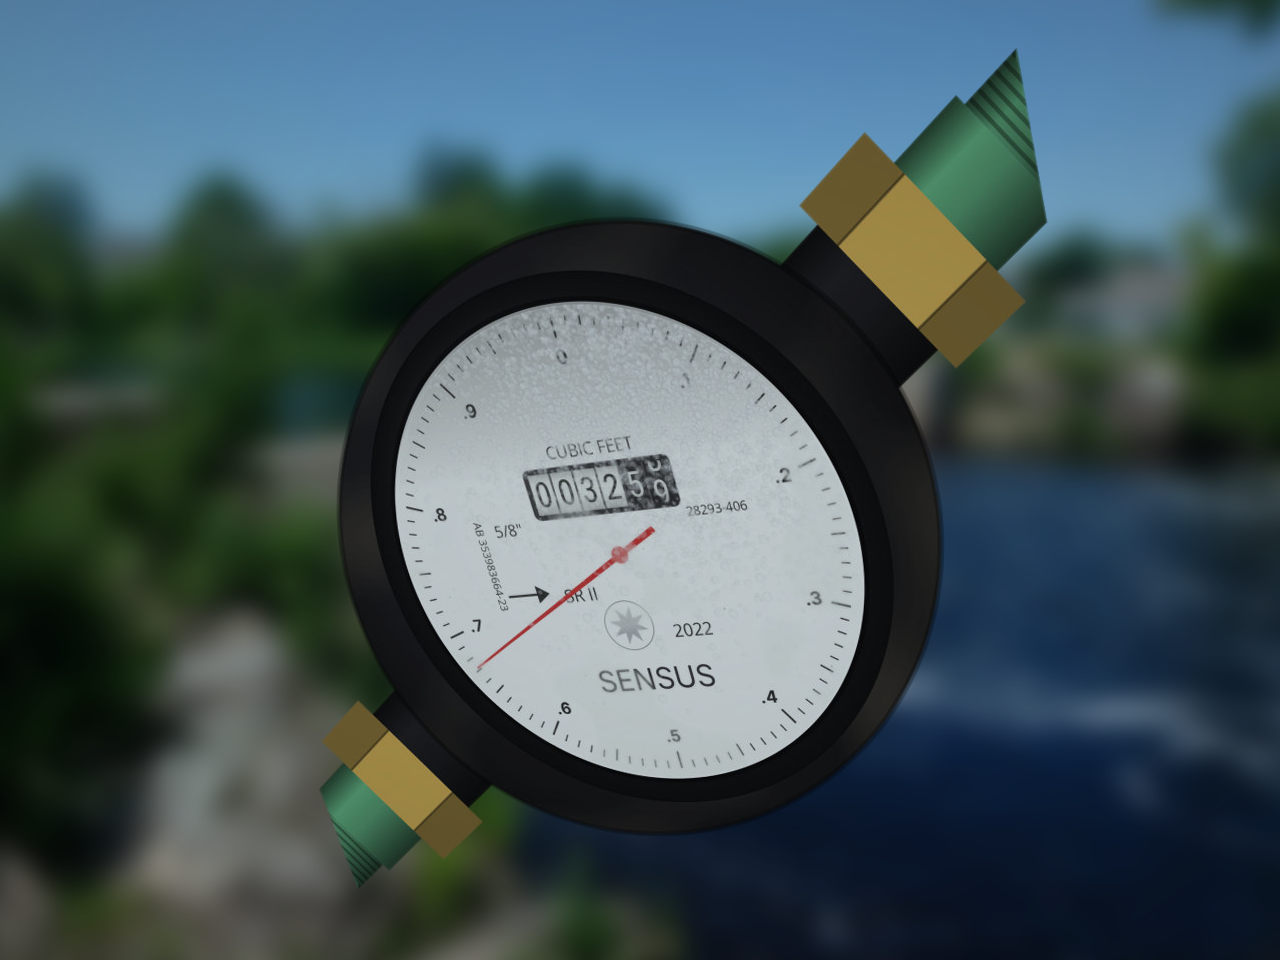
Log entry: 3258.67 ft³
